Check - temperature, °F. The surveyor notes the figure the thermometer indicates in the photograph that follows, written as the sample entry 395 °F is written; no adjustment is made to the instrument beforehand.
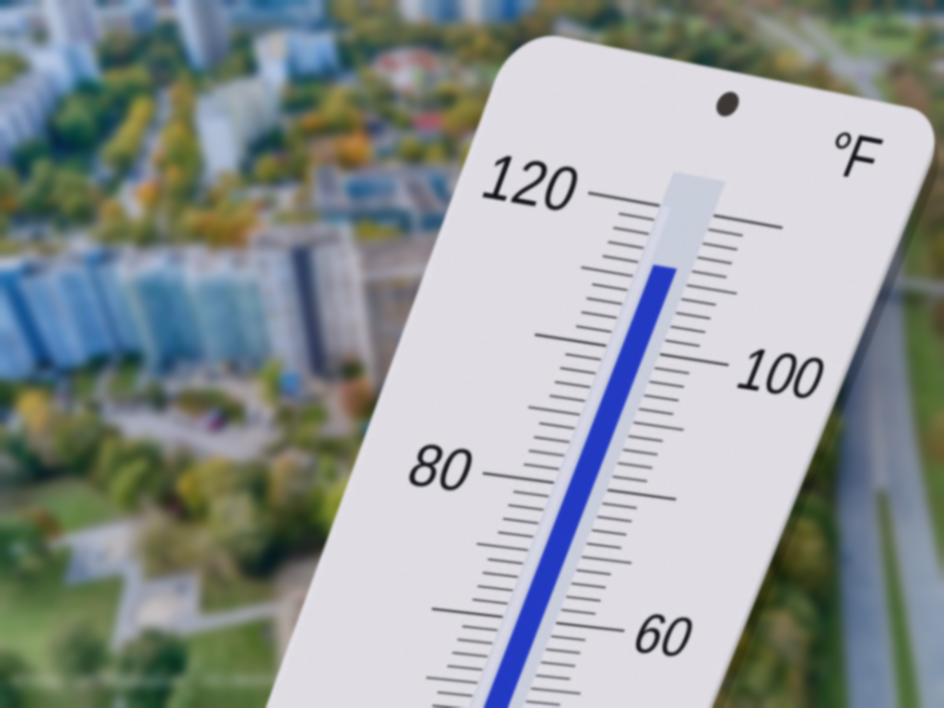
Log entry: 112 °F
